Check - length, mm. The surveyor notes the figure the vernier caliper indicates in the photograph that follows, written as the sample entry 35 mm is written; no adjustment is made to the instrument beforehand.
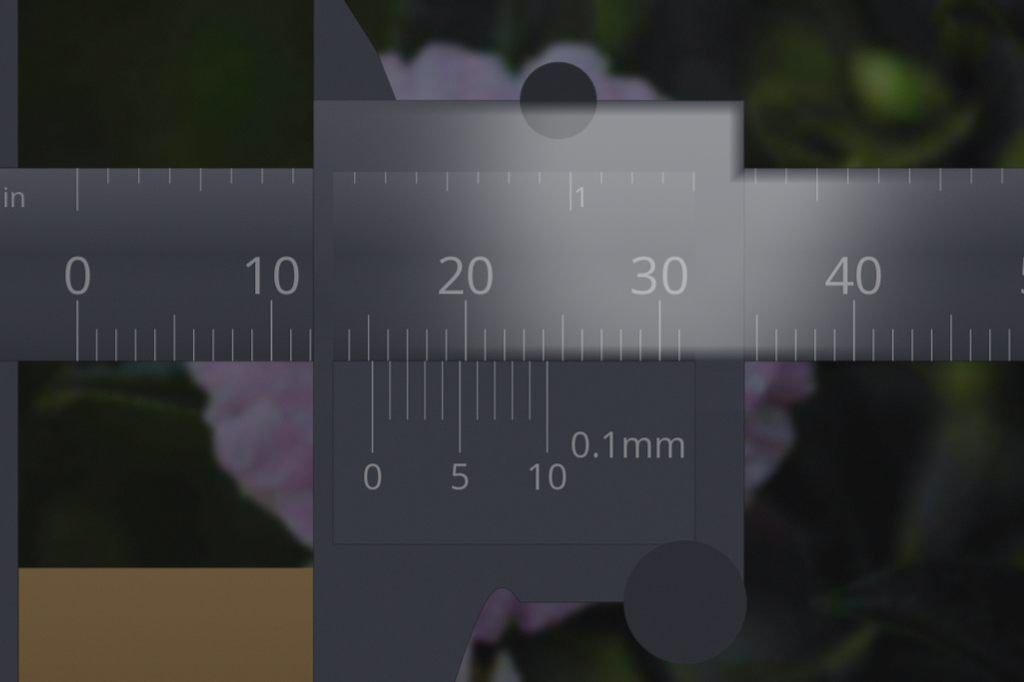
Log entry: 15.2 mm
